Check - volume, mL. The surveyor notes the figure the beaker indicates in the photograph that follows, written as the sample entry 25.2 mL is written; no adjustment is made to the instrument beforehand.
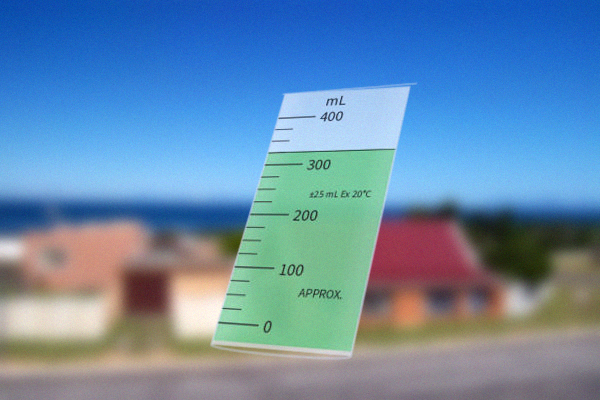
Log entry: 325 mL
